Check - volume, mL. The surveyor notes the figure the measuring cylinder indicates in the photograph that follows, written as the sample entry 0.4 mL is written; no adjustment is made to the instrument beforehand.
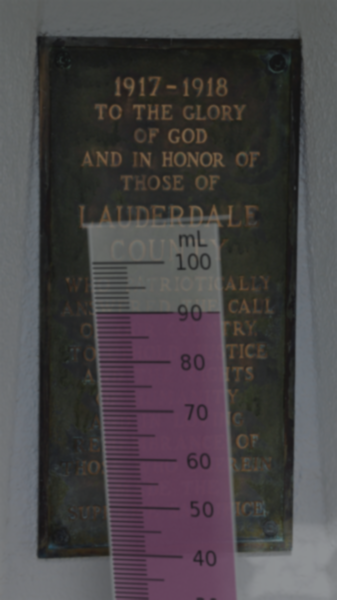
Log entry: 90 mL
